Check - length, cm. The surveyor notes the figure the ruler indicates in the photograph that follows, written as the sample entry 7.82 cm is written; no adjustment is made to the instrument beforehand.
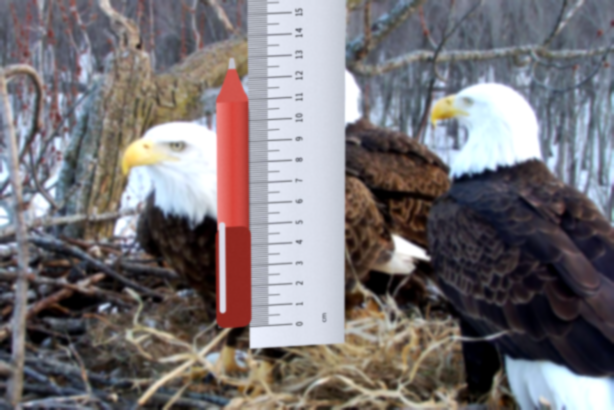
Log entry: 13 cm
